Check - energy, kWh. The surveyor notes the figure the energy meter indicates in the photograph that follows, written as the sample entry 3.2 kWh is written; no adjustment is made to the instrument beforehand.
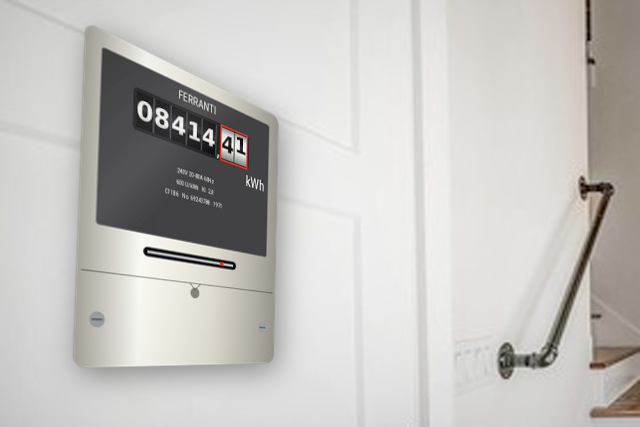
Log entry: 8414.41 kWh
